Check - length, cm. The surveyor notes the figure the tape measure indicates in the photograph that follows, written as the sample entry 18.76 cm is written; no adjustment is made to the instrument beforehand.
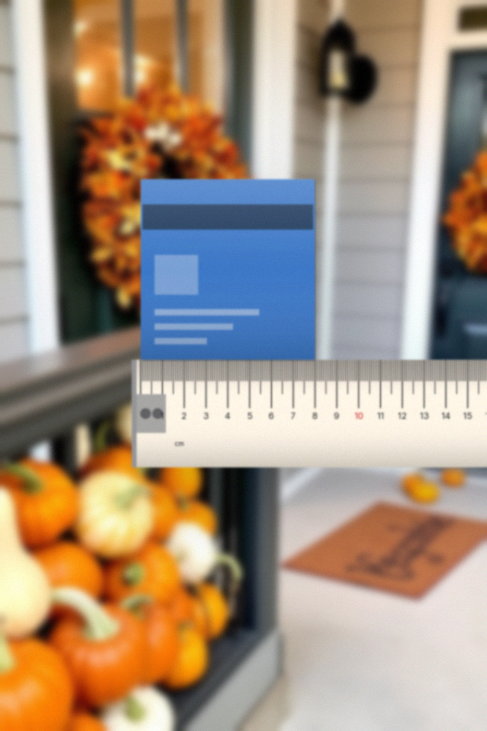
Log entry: 8 cm
